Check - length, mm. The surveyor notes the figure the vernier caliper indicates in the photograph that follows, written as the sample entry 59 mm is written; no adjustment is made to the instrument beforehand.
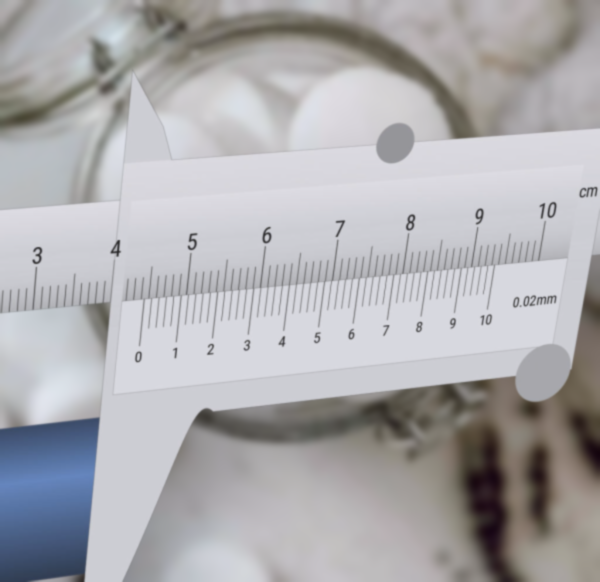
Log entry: 44.4 mm
